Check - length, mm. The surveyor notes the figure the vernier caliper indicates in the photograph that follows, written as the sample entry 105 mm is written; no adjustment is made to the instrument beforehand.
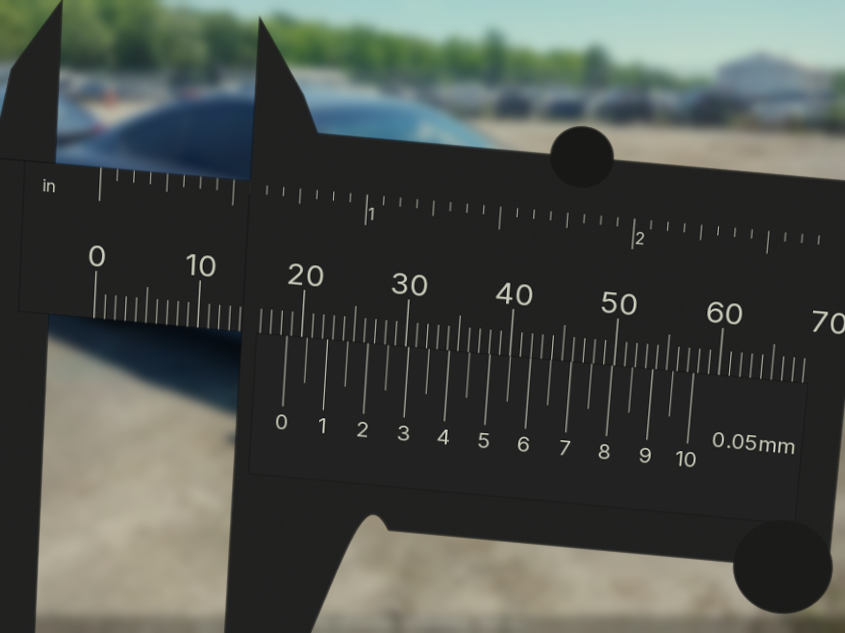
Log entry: 18.6 mm
